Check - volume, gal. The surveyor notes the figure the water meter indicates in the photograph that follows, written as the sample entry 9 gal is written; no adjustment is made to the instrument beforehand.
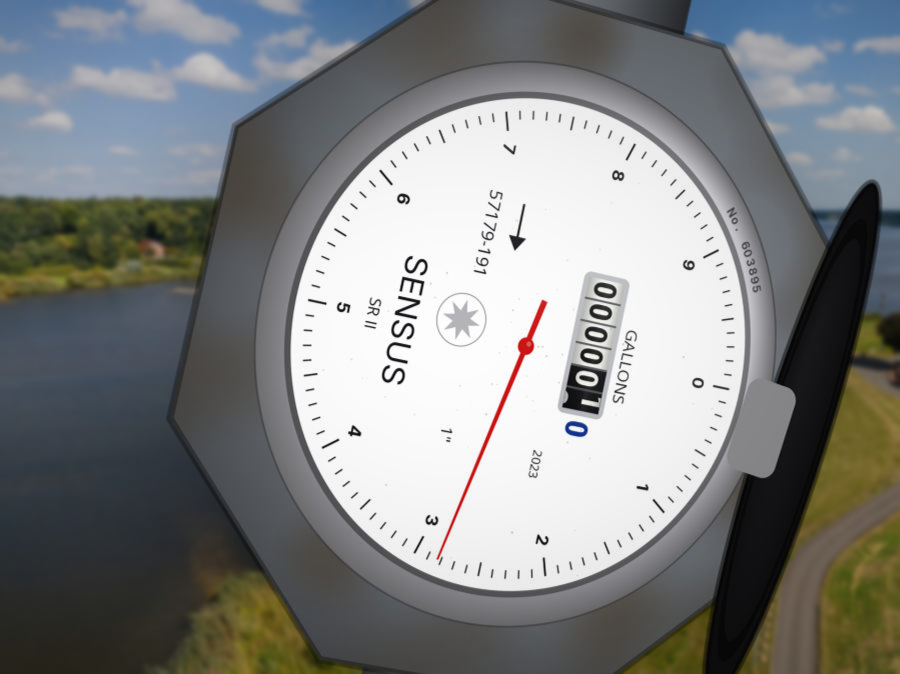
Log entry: 12.8 gal
